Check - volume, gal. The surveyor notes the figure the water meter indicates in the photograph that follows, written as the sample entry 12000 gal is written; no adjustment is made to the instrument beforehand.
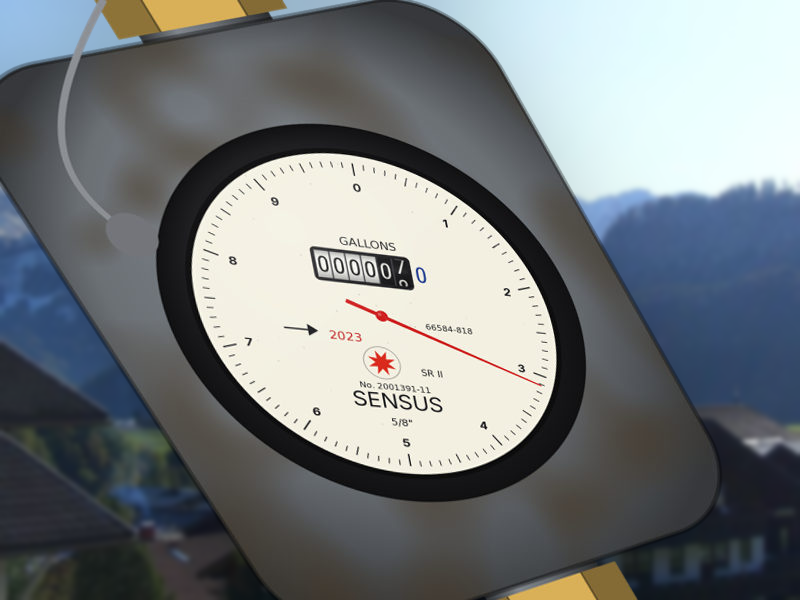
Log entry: 73.1 gal
